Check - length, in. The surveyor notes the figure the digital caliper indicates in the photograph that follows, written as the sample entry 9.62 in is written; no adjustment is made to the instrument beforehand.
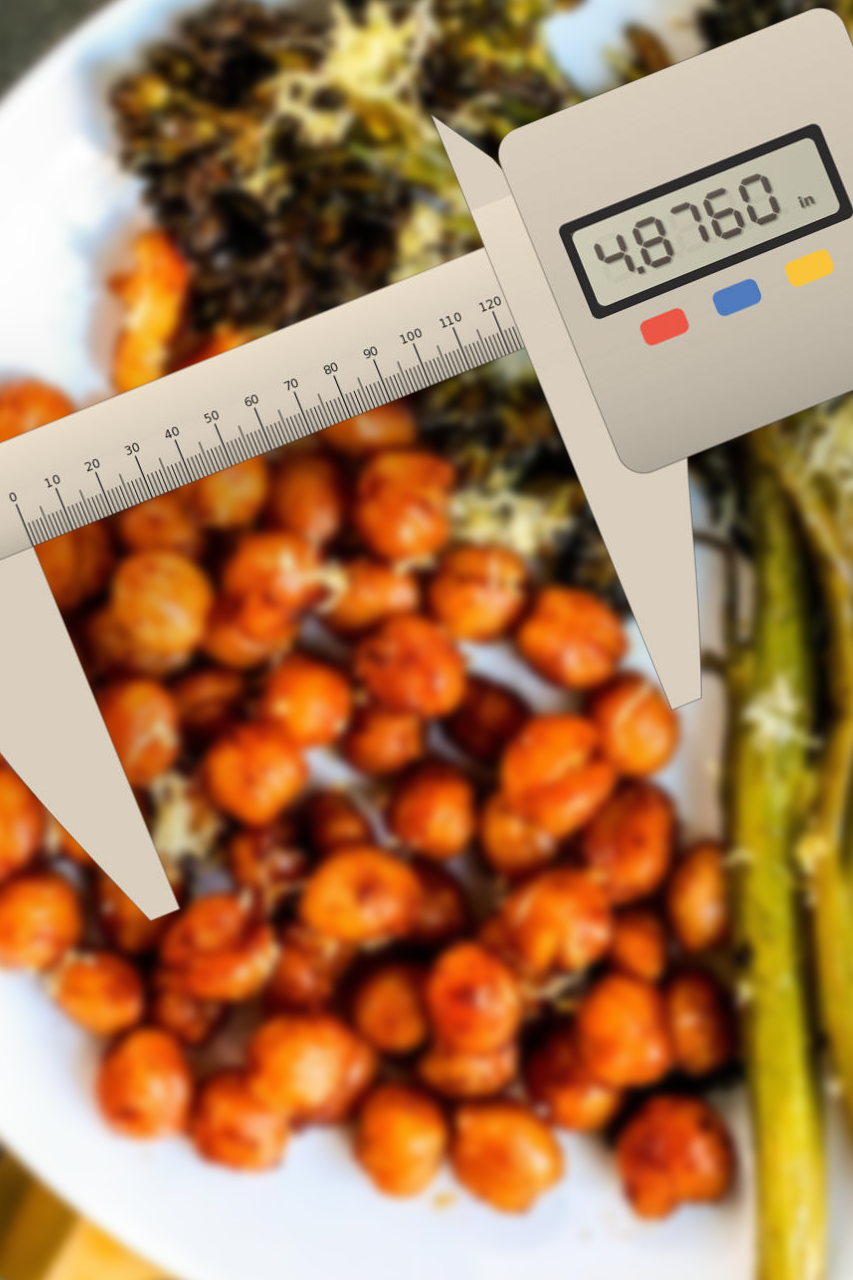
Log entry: 4.8760 in
